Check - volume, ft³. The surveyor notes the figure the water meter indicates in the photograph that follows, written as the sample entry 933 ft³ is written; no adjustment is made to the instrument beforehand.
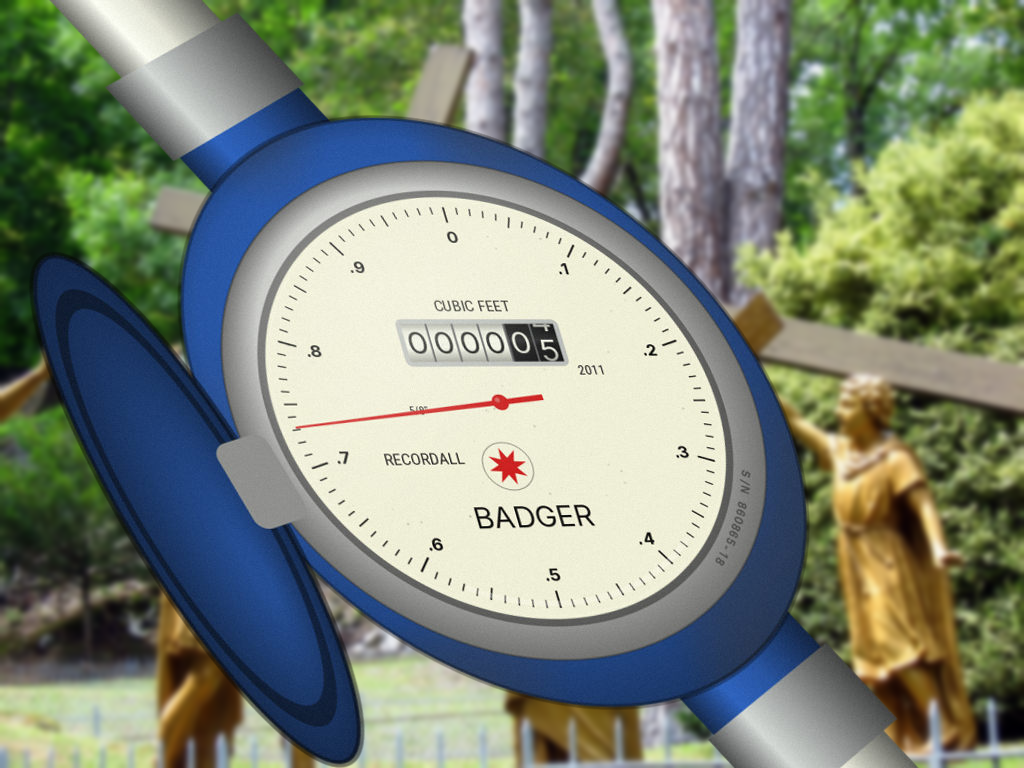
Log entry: 4.73 ft³
